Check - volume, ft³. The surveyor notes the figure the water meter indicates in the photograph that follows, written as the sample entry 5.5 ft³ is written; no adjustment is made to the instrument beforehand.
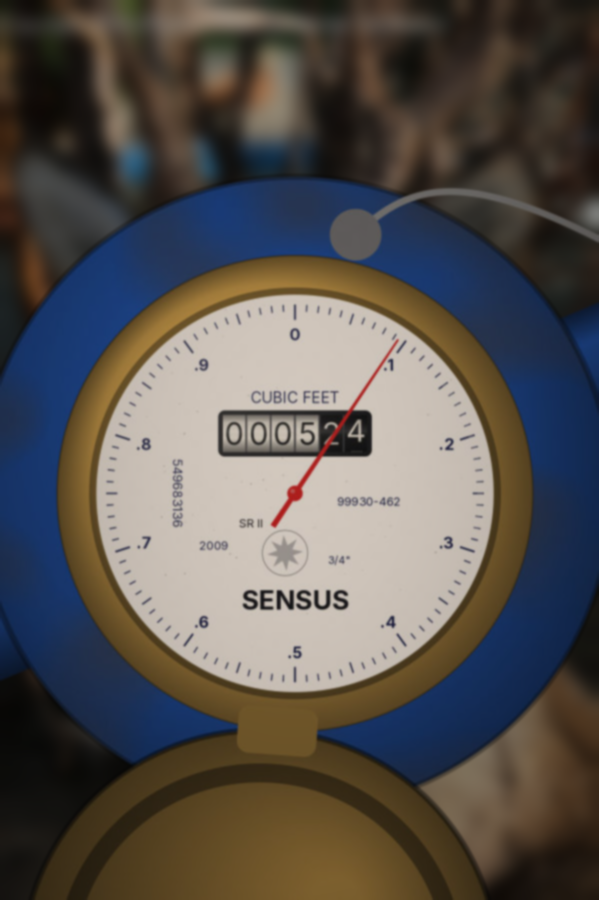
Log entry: 524.09 ft³
